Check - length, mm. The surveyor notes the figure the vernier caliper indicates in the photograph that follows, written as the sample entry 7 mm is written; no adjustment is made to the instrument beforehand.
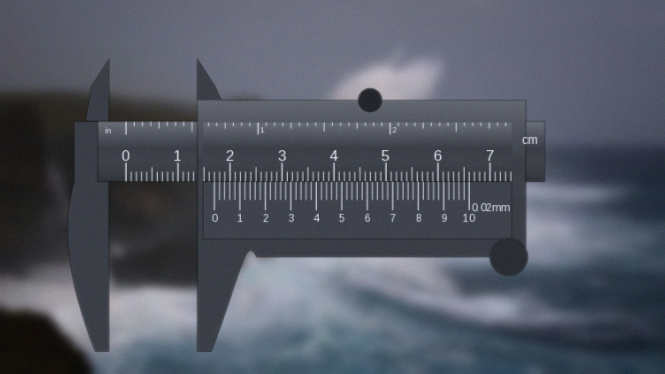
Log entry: 17.0 mm
